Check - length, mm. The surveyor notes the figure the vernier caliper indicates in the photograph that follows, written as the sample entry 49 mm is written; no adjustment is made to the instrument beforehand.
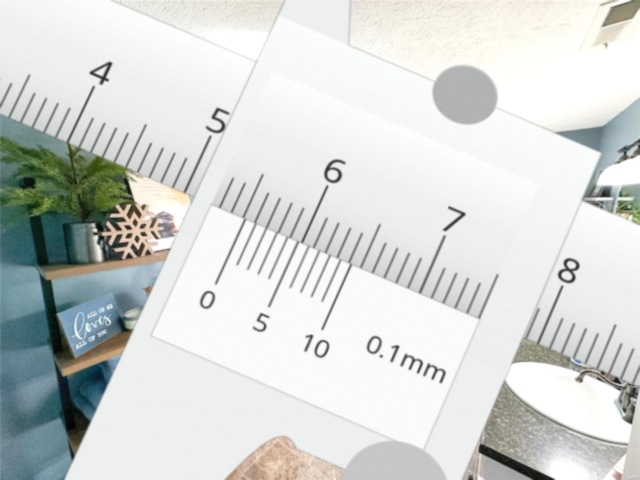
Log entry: 55.2 mm
